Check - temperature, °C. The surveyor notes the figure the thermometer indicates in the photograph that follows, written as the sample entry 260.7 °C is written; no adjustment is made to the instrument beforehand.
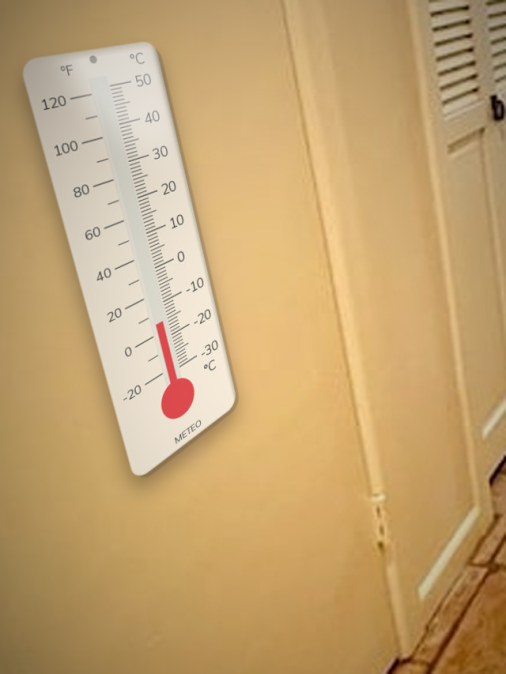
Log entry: -15 °C
